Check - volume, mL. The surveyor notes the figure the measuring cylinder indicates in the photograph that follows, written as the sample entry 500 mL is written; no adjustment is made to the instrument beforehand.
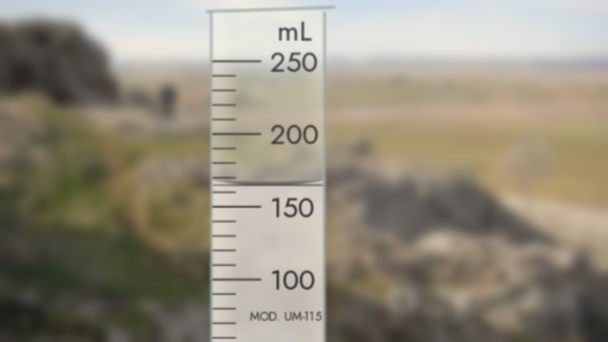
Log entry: 165 mL
